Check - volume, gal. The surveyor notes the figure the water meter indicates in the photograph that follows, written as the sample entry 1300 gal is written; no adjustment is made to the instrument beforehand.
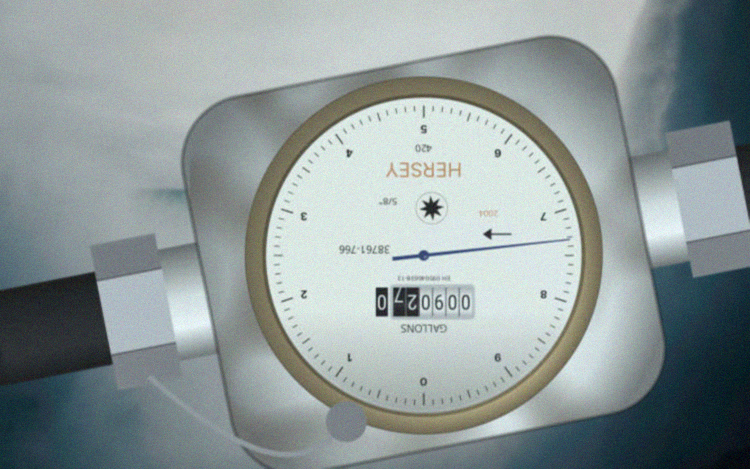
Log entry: 90267.3 gal
